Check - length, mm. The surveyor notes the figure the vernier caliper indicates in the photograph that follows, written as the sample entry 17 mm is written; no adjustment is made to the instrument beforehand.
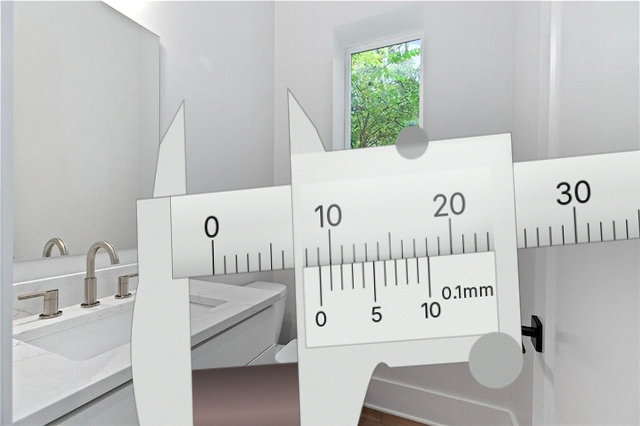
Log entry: 9.1 mm
